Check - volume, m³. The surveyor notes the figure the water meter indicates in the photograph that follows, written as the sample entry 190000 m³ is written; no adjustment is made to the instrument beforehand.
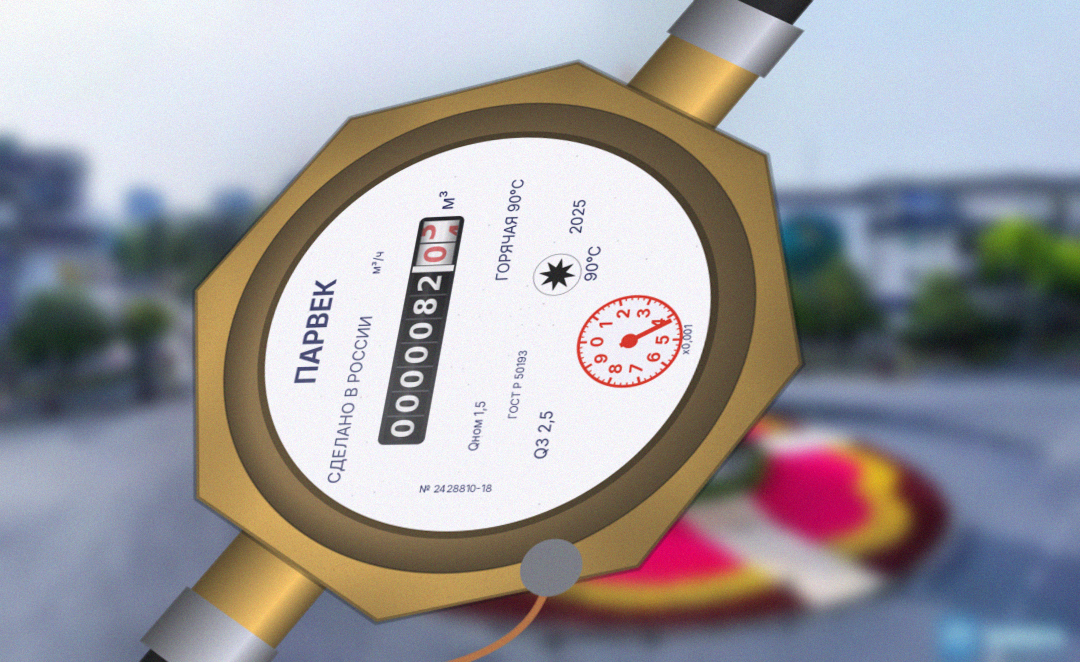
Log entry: 82.034 m³
